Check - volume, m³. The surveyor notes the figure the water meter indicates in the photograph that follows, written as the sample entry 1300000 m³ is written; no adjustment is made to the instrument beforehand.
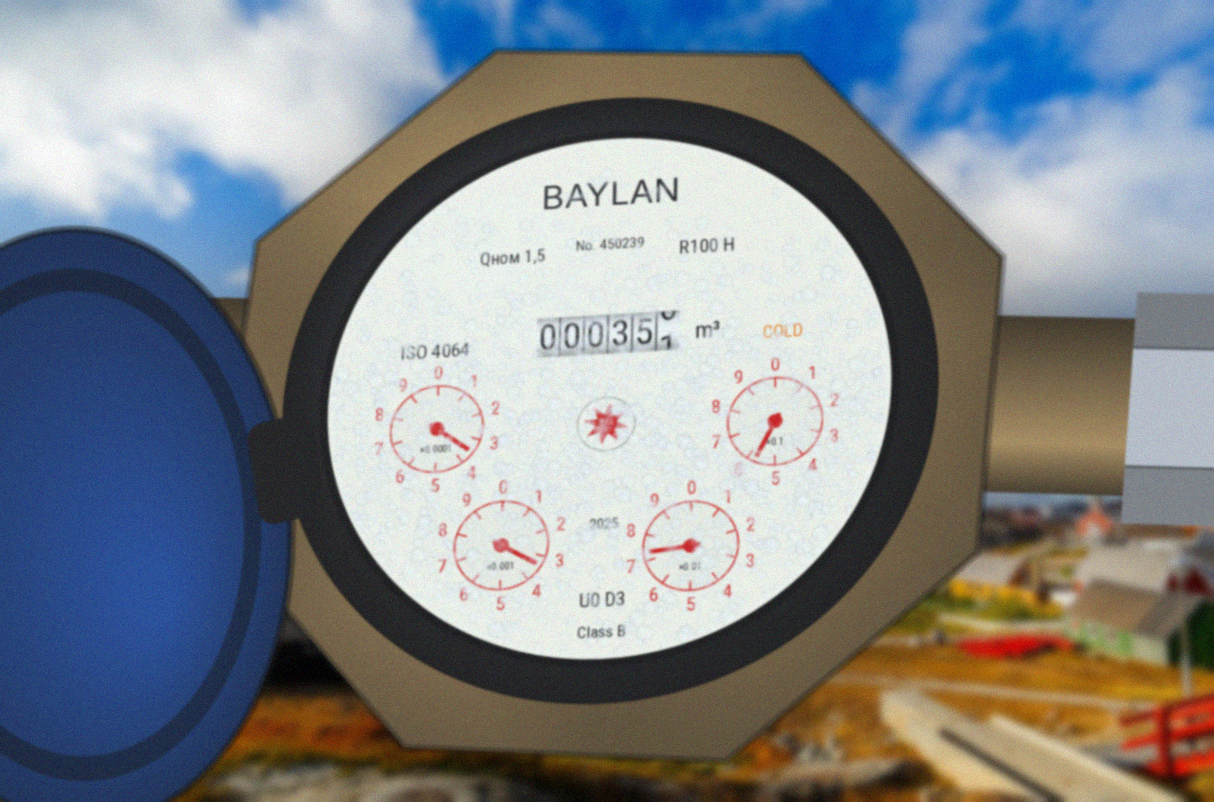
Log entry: 350.5733 m³
